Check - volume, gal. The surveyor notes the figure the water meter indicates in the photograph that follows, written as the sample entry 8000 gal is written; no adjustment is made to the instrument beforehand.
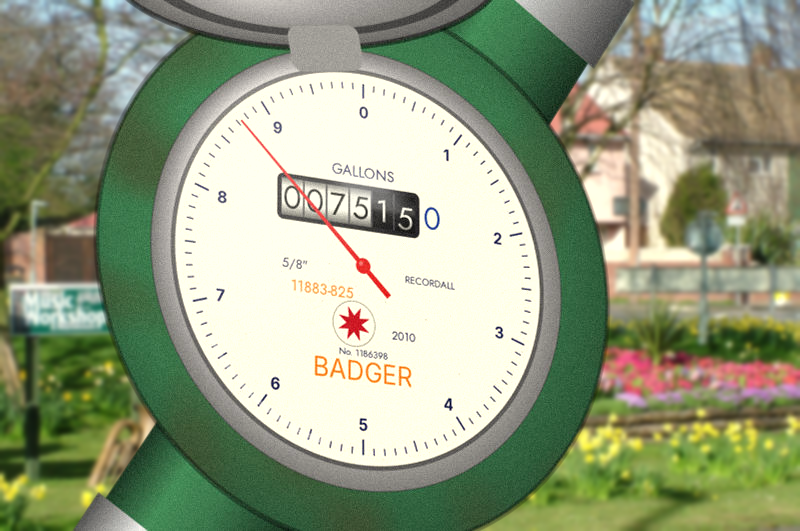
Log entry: 75148.7 gal
